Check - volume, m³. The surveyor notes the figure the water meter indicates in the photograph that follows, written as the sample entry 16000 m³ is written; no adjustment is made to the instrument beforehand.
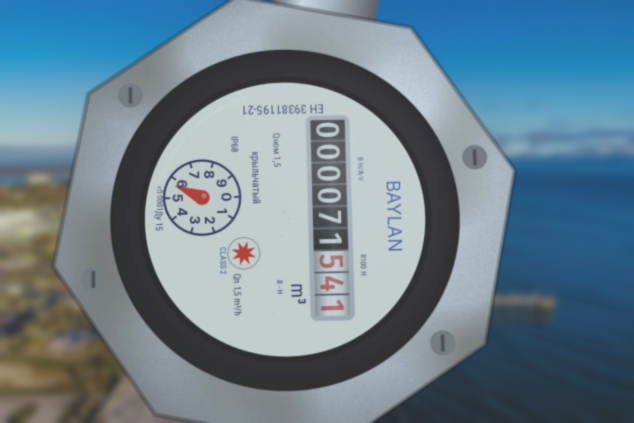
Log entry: 71.5415 m³
